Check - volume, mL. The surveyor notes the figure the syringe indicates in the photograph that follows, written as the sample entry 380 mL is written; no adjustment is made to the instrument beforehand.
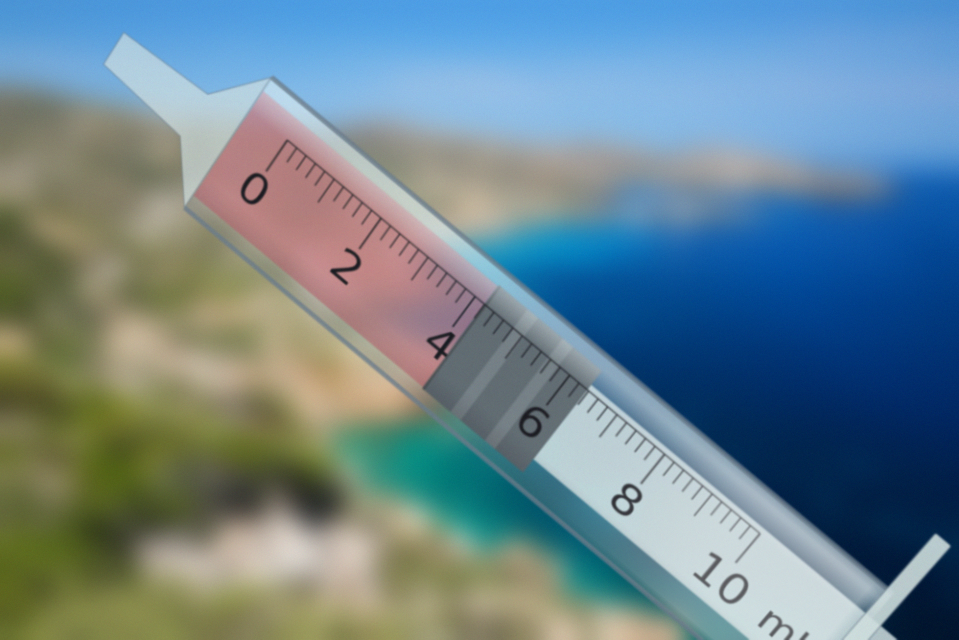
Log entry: 4.2 mL
